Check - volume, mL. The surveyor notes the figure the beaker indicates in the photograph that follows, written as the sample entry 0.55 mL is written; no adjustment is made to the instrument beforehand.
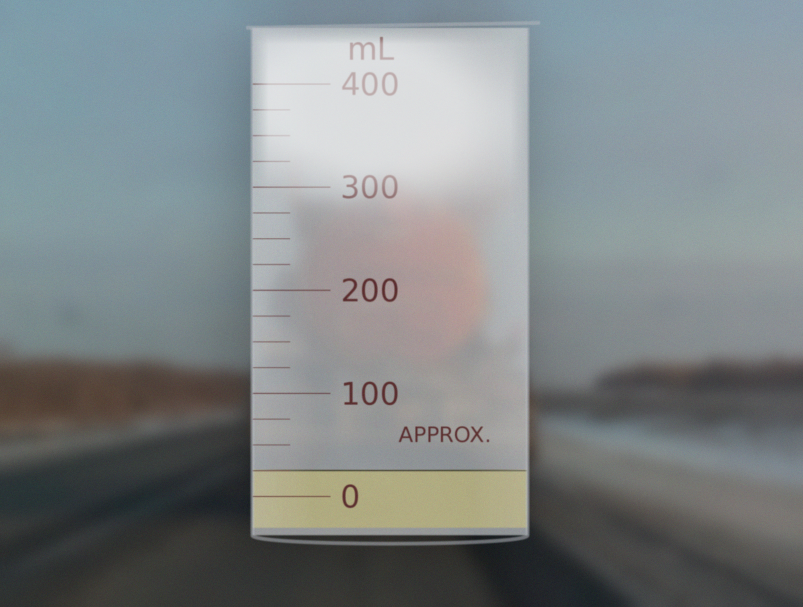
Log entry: 25 mL
